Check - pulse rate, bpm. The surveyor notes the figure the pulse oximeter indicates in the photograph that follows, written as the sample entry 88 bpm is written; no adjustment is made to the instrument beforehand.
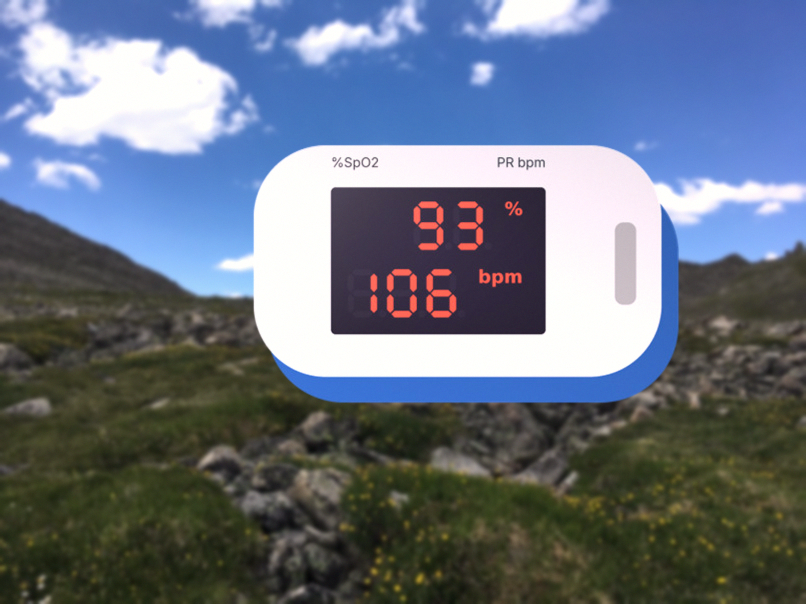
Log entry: 106 bpm
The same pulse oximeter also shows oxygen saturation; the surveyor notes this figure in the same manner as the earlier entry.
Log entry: 93 %
